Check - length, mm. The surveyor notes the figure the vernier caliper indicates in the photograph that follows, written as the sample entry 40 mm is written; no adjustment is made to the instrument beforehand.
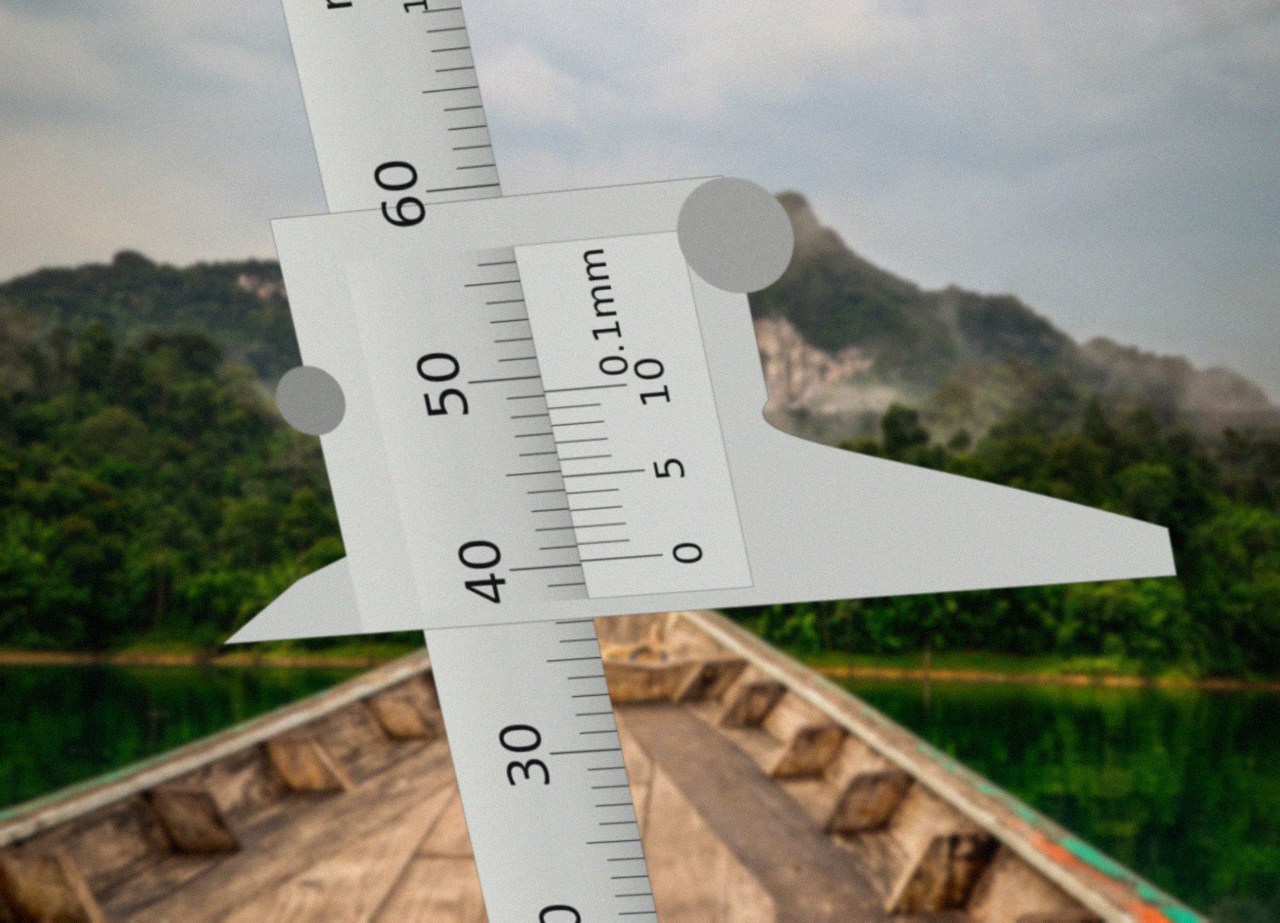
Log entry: 40.2 mm
